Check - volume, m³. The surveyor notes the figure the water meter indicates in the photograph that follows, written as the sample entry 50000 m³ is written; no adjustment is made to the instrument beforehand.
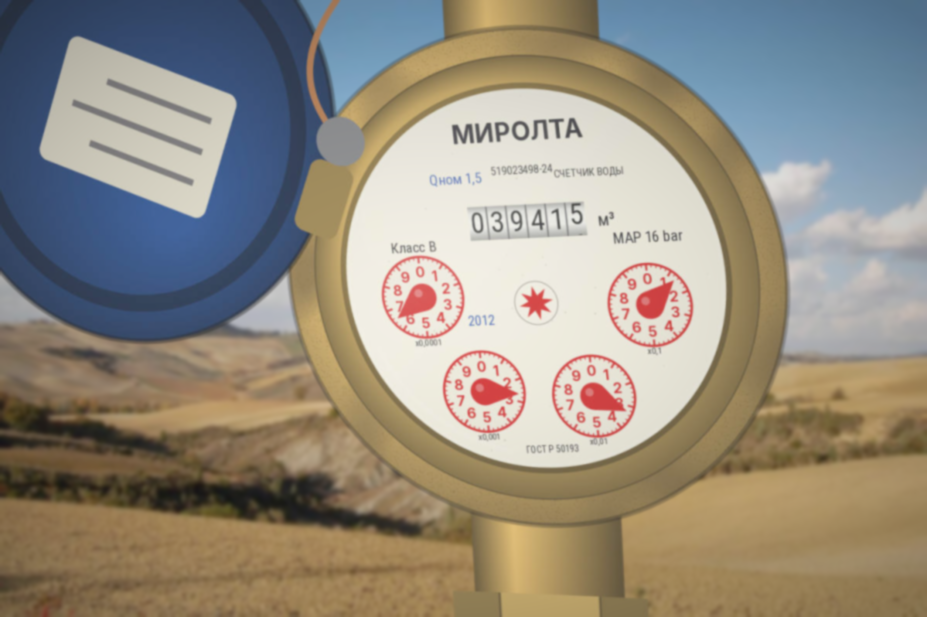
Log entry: 39415.1326 m³
